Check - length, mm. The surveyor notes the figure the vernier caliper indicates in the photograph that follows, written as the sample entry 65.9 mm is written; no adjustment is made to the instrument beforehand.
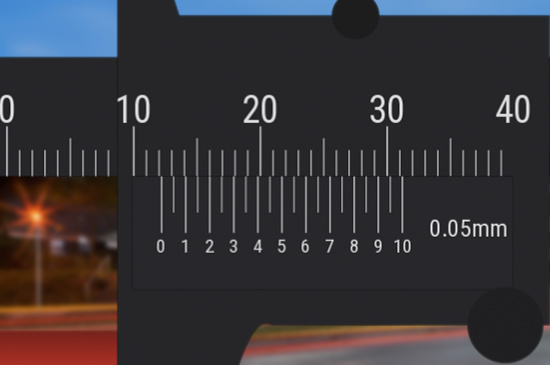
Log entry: 12.2 mm
